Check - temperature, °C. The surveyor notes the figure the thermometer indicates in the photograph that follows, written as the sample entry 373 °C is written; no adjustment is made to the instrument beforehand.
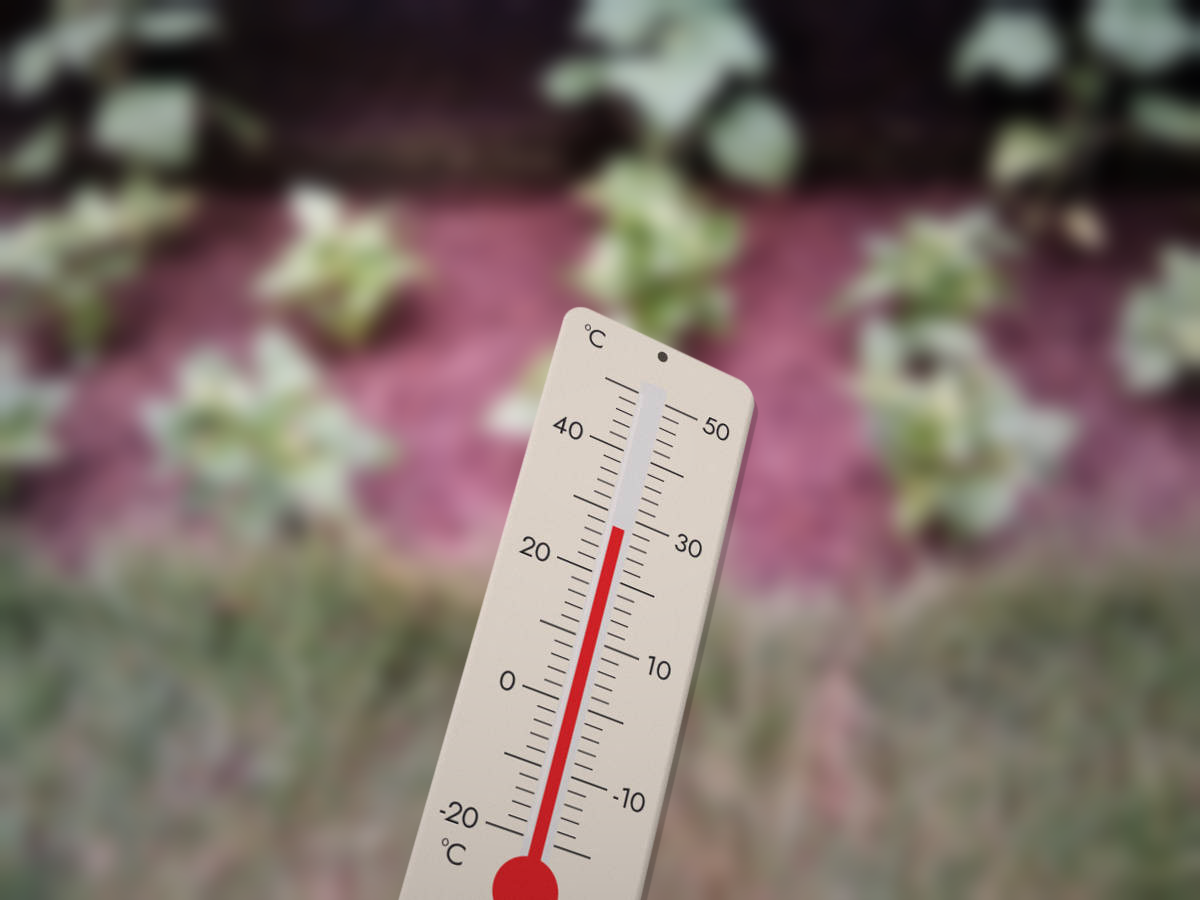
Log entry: 28 °C
